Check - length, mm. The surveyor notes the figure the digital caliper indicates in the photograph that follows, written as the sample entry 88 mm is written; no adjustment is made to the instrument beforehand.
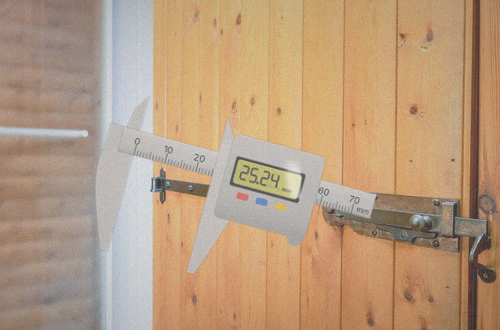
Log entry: 25.24 mm
